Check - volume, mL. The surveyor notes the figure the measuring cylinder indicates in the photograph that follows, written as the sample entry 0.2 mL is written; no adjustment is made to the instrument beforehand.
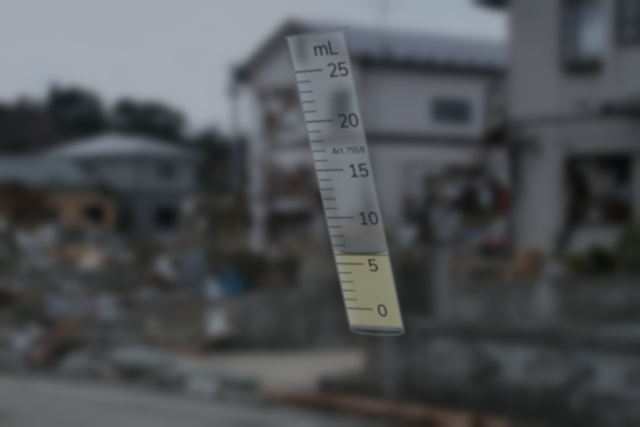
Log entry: 6 mL
